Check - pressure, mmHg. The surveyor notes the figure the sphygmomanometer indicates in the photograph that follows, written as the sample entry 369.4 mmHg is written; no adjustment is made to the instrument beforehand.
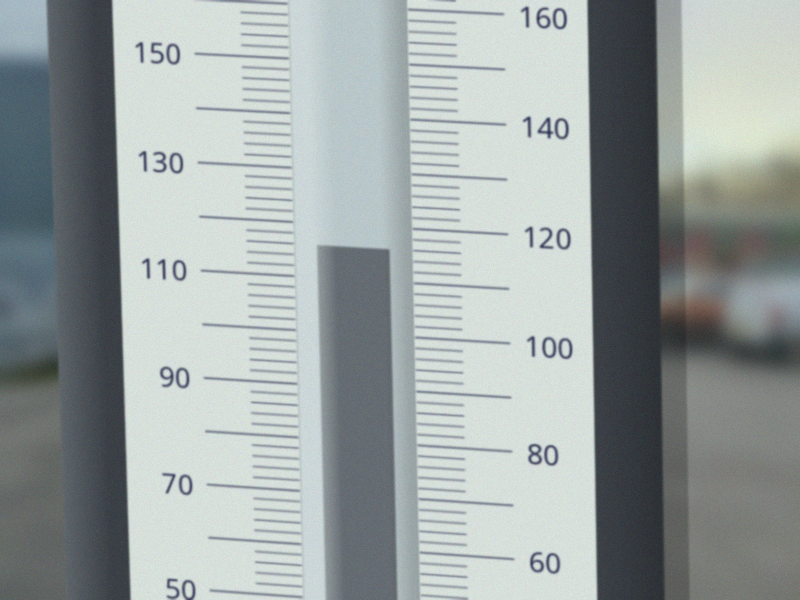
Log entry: 116 mmHg
